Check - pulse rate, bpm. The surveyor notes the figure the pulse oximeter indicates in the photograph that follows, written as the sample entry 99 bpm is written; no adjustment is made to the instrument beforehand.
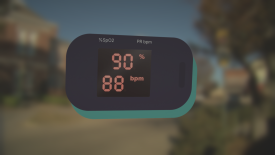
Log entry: 88 bpm
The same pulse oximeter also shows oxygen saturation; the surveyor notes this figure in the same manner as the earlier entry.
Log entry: 90 %
